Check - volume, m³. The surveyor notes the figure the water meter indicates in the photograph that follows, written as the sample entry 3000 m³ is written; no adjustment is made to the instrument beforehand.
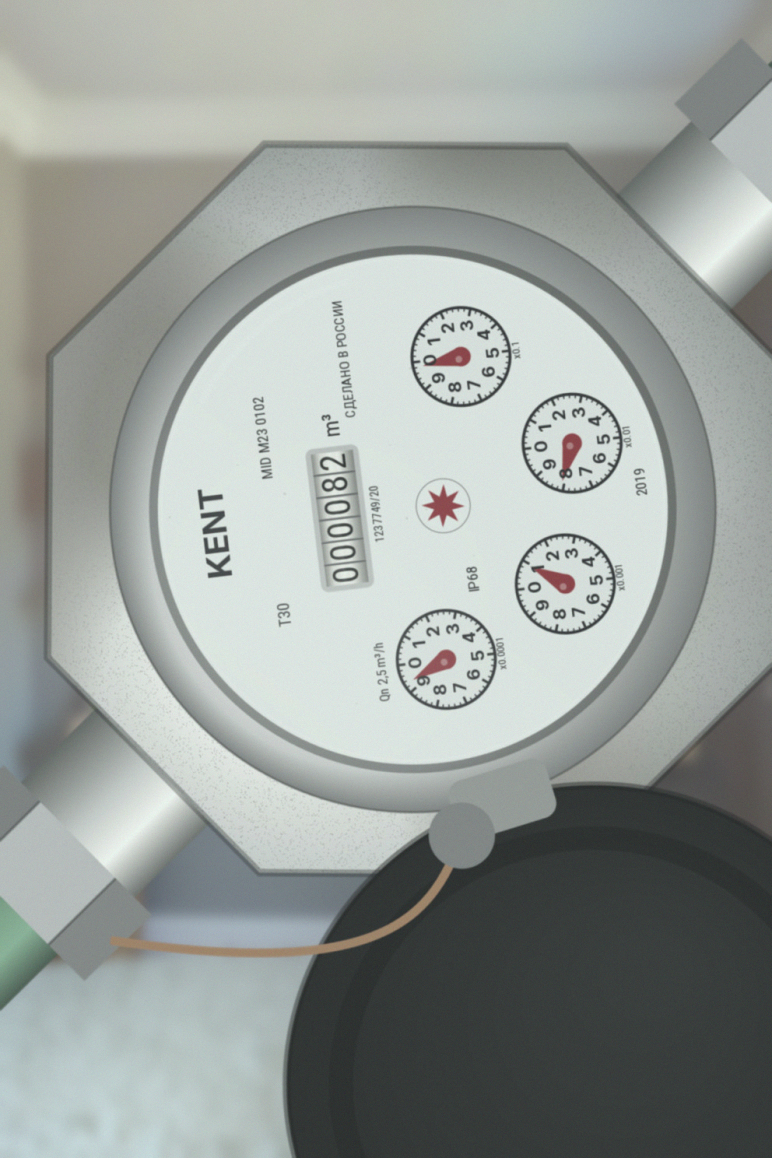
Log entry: 81.9809 m³
